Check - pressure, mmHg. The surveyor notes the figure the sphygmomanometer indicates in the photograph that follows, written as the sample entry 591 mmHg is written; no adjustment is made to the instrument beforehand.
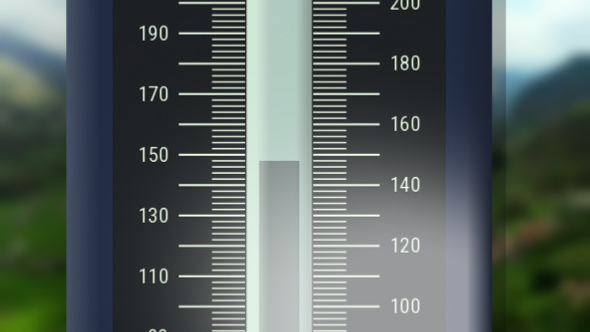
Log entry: 148 mmHg
